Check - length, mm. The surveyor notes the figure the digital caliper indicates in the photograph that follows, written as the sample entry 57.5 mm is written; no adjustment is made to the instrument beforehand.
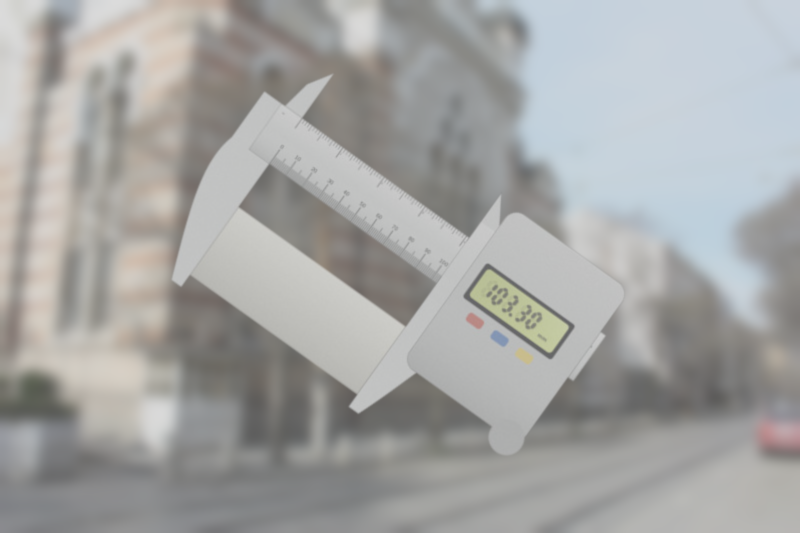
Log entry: 103.30 mm
